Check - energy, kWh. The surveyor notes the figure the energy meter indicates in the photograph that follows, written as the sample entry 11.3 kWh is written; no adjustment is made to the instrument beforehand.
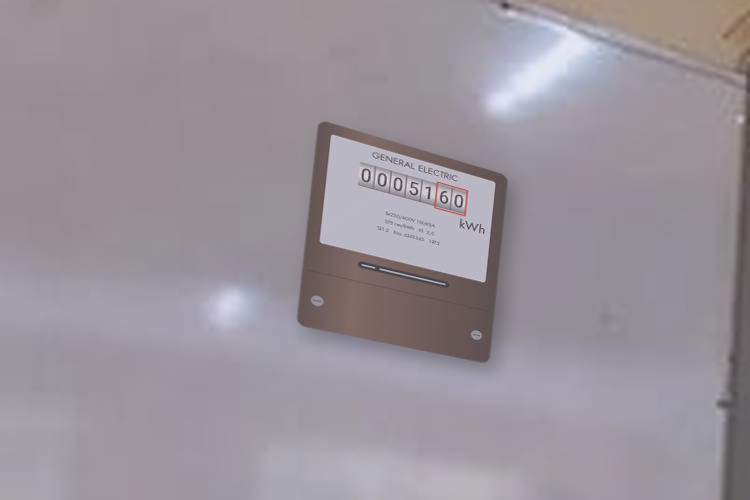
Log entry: 51.60 kWh
